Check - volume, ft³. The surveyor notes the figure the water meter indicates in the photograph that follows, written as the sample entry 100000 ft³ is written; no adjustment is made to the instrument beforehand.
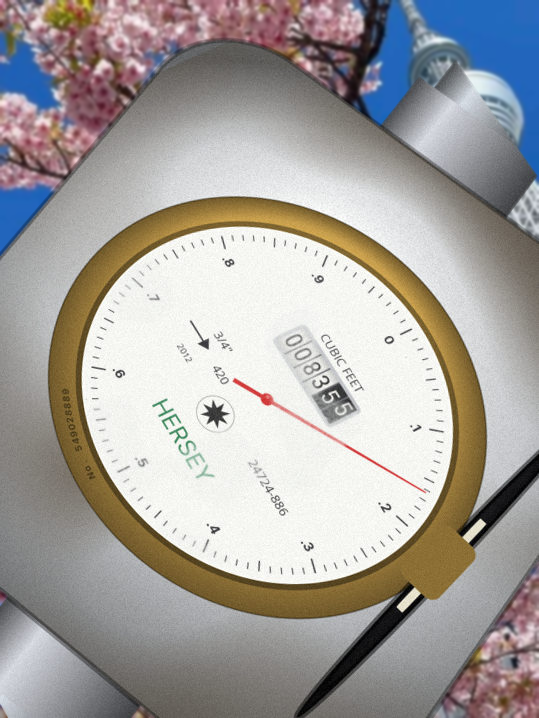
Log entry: 8355.16 ft³
